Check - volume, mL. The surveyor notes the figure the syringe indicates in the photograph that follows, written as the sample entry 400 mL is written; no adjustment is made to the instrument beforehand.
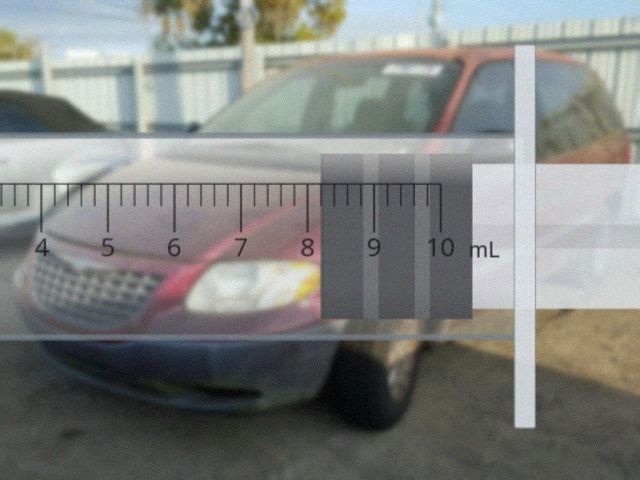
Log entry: 8.2 mL
